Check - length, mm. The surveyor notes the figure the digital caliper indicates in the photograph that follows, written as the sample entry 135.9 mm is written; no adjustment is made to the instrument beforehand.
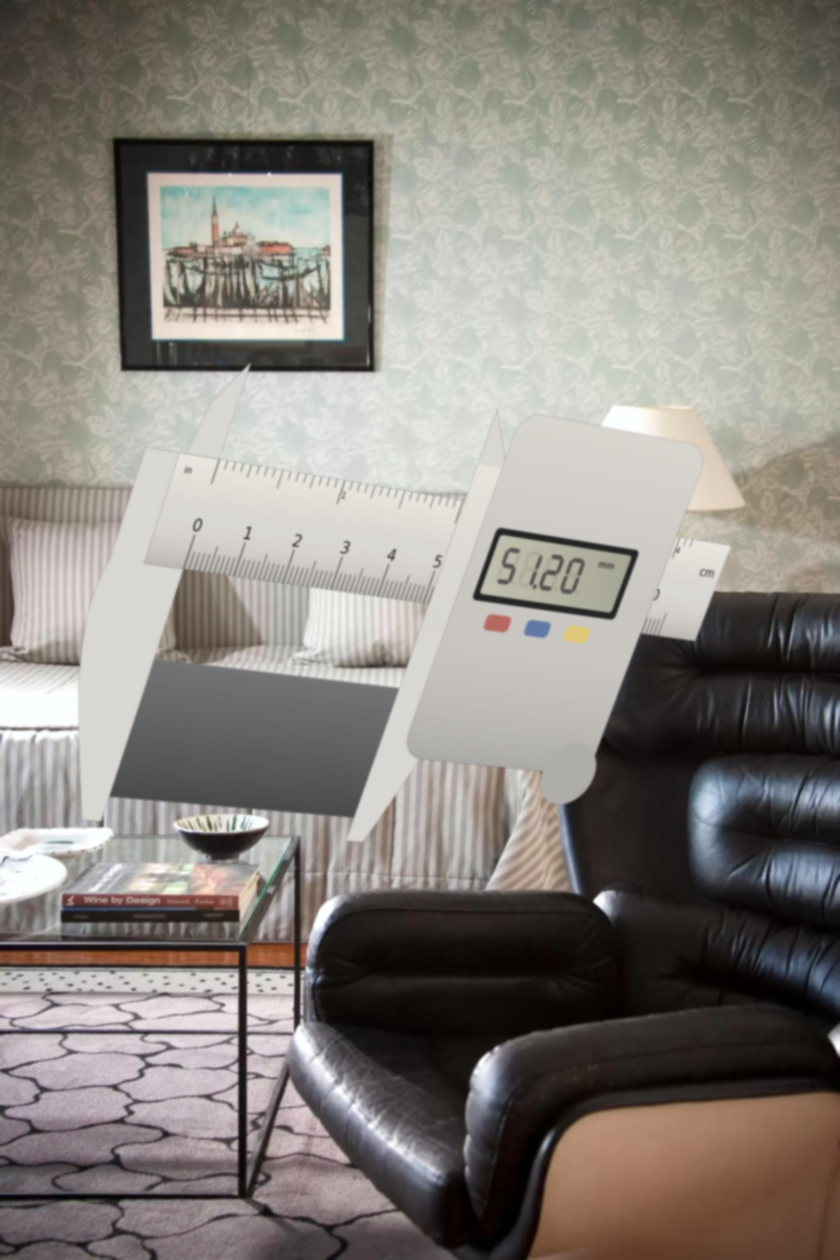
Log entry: 51.20 mm
